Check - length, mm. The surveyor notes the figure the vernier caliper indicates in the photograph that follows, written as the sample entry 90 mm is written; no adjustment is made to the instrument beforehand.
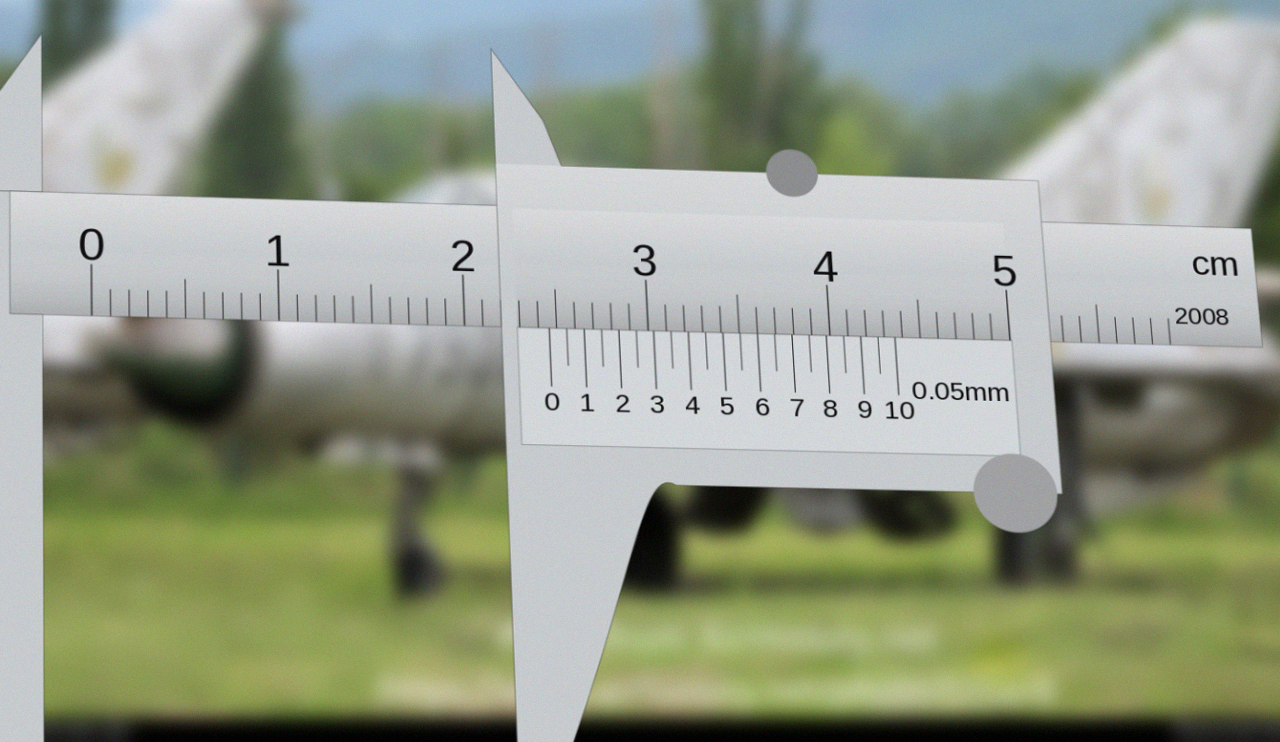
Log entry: 24.6 mm
